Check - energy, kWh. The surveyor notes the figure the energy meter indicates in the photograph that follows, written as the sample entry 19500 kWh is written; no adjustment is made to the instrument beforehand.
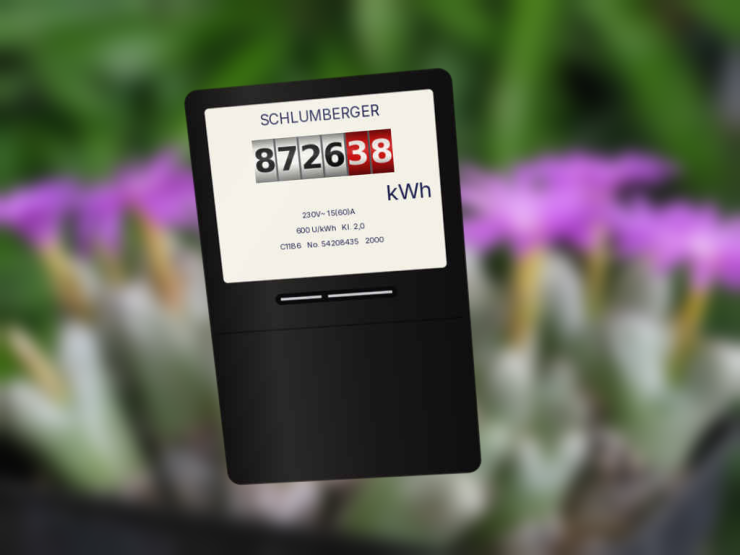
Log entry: 8726.38 kWh
